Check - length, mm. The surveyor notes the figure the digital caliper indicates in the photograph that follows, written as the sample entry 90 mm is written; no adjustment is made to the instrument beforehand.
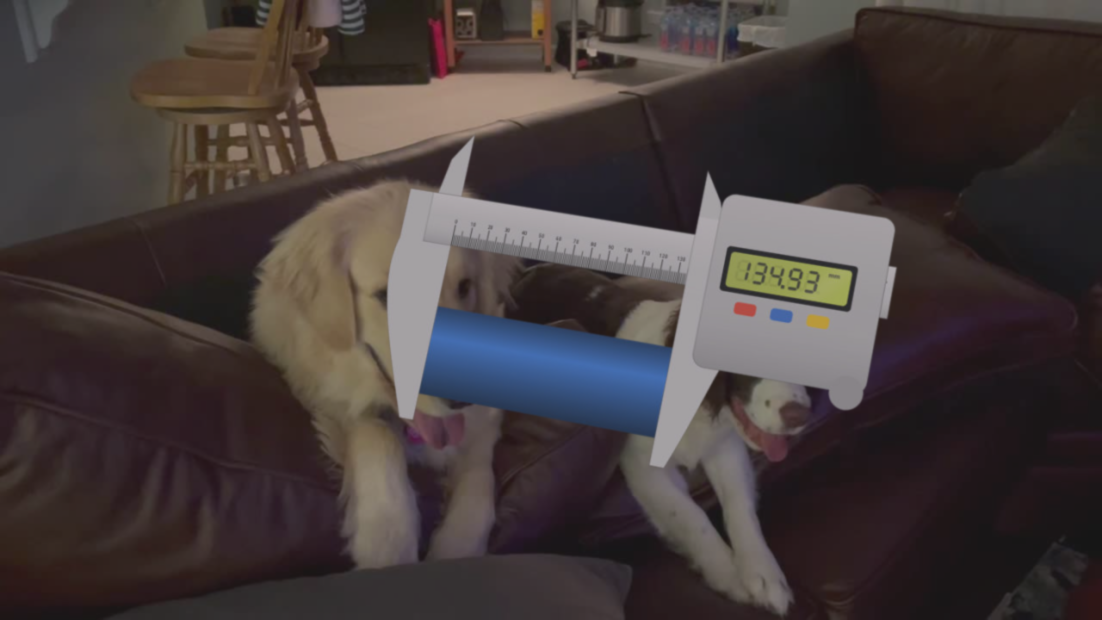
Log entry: 134.93 mm
